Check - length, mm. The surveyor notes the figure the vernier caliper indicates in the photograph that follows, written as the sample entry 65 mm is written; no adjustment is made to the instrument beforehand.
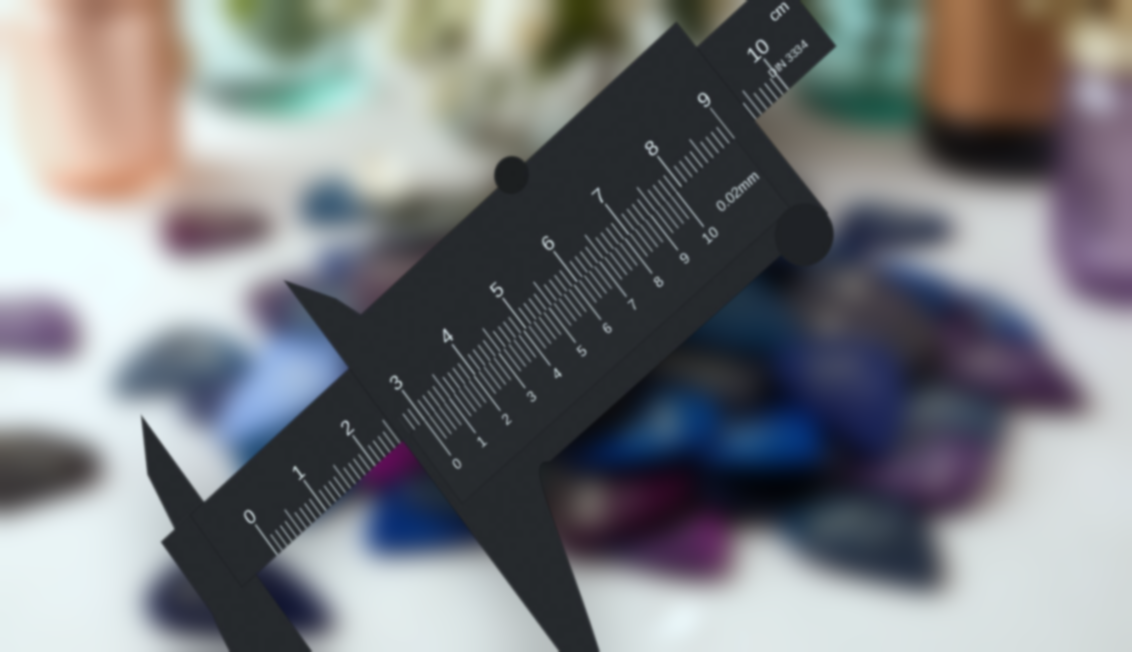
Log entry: 30.0 mm
